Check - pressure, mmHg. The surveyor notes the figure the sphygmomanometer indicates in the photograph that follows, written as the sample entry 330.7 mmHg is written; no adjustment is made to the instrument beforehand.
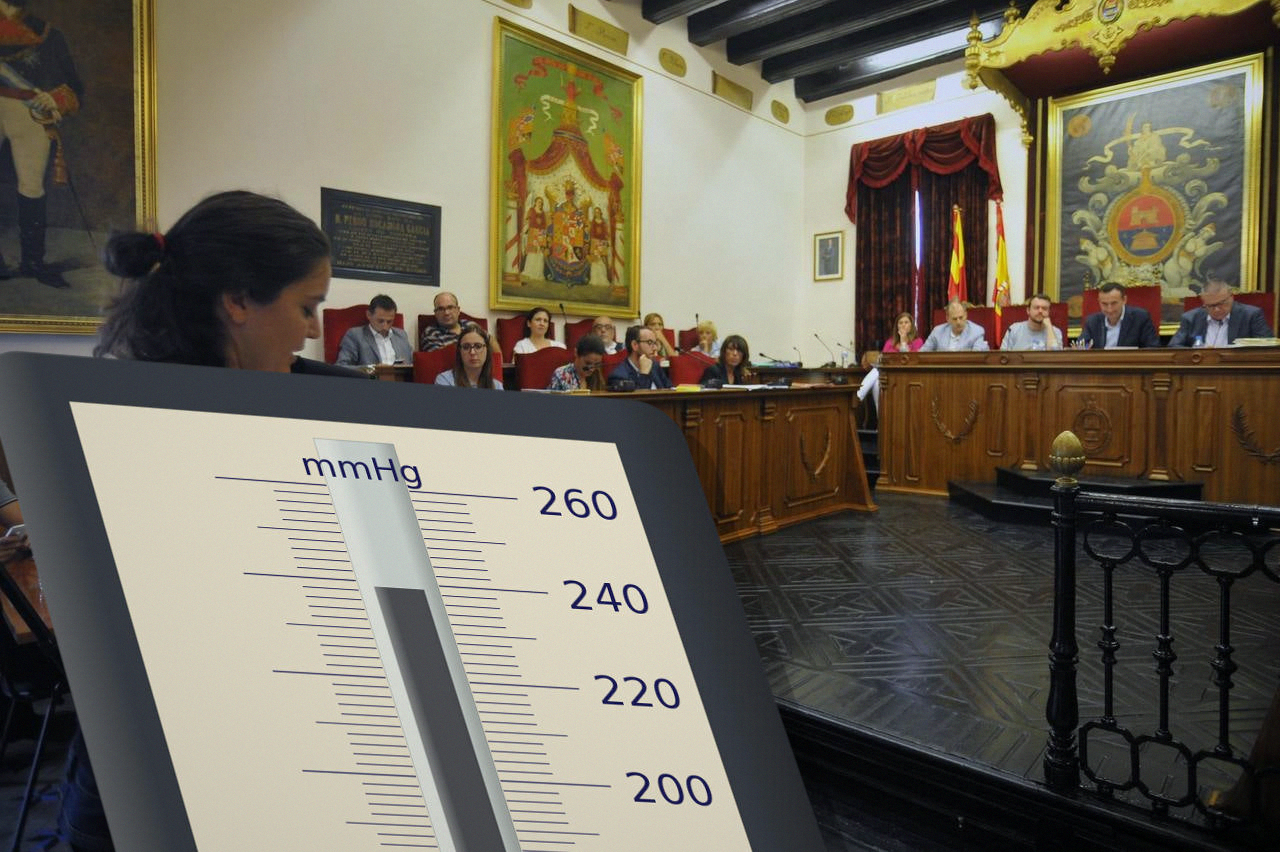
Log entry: 239 mmHg
